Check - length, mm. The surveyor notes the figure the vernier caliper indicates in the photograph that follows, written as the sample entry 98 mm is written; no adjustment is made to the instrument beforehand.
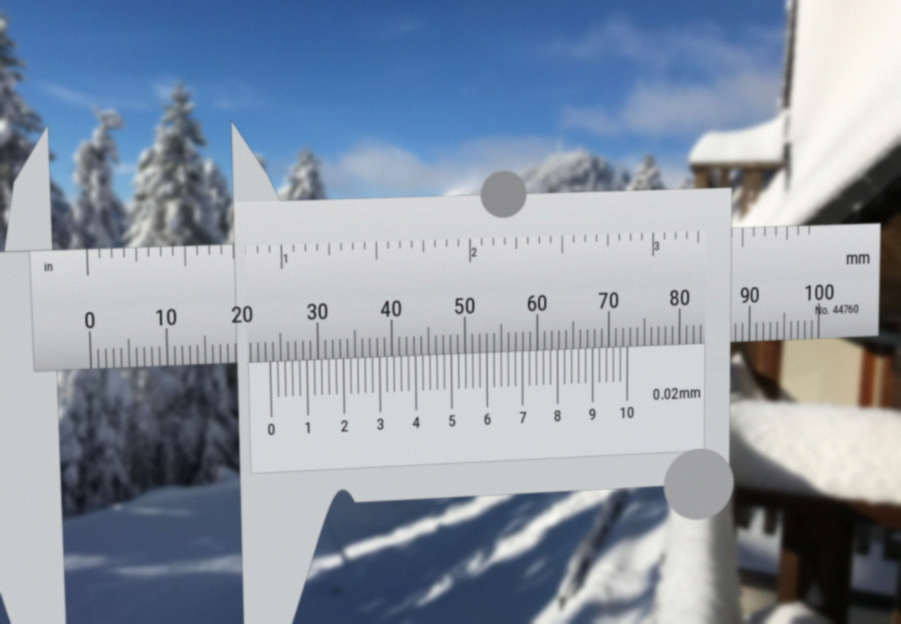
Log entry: 23.6 mm
